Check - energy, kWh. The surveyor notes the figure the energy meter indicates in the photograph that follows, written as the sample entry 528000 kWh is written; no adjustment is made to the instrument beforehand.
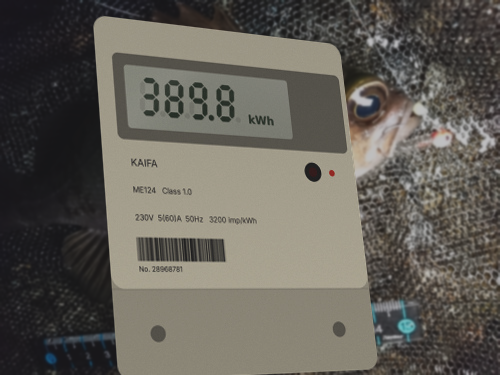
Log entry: 389.8 kWh
